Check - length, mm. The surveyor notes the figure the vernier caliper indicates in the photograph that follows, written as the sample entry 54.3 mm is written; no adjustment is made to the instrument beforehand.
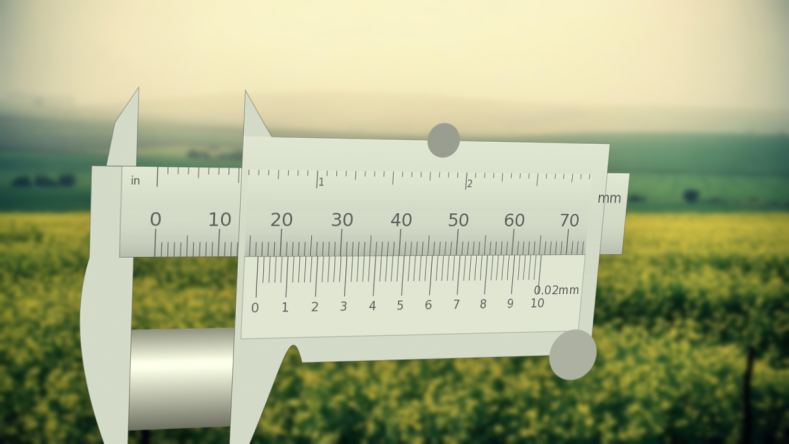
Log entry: 16.4 mm
